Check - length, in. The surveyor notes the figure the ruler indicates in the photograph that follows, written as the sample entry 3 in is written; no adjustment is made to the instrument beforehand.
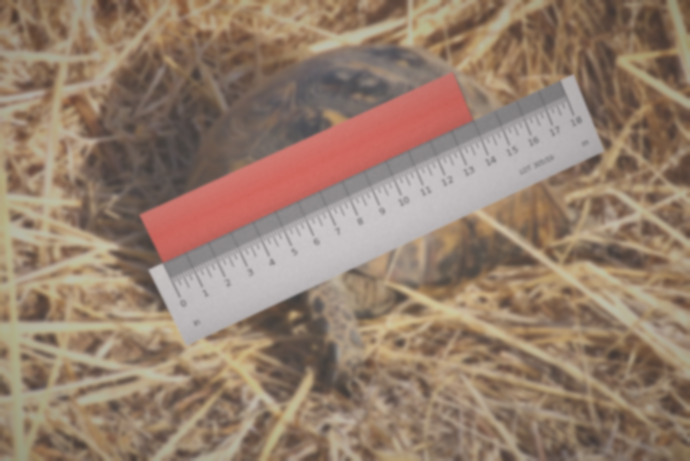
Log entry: 14 in
